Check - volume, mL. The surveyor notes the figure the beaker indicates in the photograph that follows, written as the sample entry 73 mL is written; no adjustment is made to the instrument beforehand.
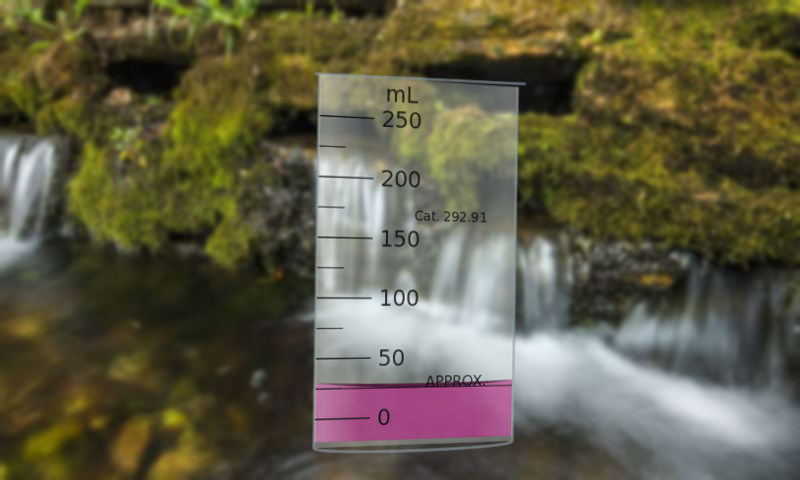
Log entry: 25 mL
